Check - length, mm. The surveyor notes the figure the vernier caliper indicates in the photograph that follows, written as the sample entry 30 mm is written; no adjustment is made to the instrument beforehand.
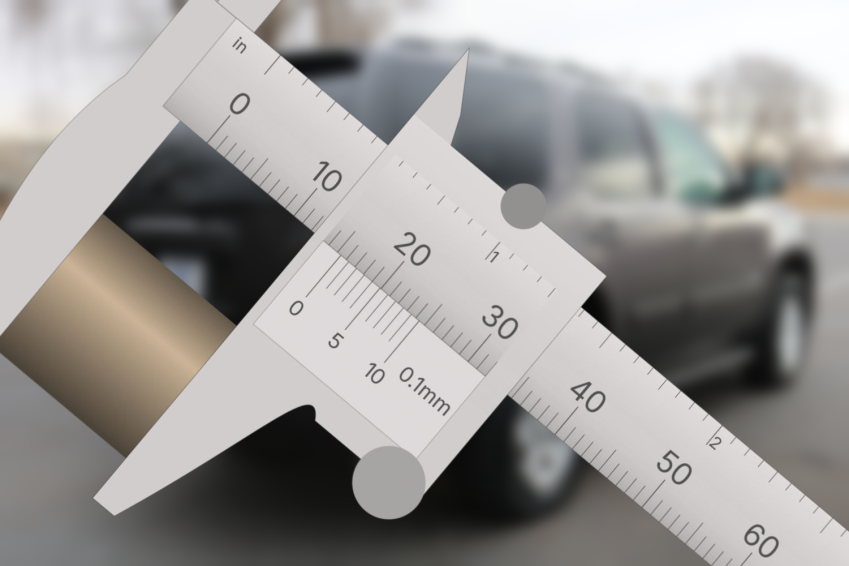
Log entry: 15.4 mm
